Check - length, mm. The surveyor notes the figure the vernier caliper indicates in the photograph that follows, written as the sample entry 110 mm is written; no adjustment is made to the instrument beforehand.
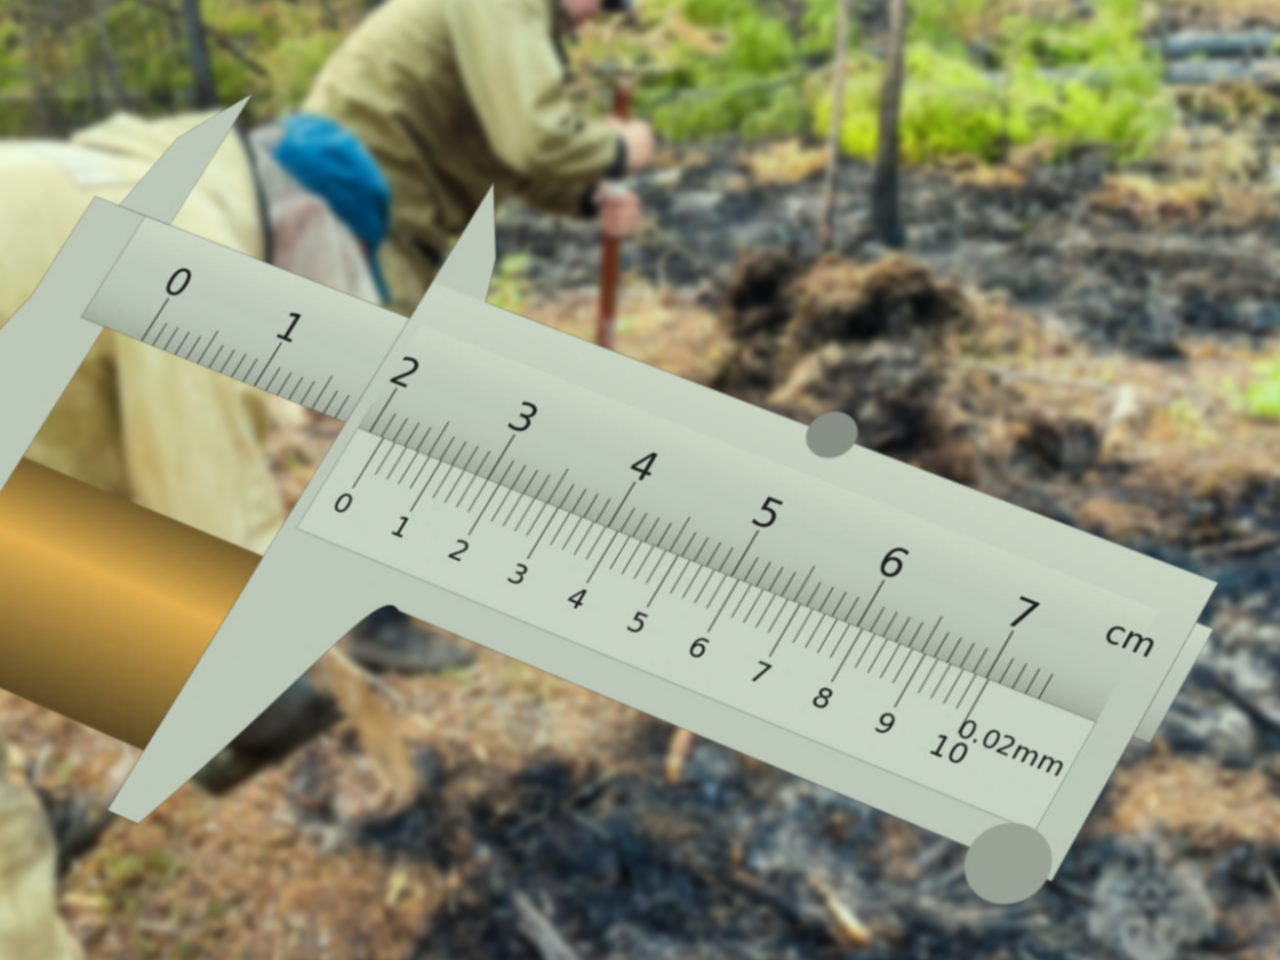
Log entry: 21.2 mm
